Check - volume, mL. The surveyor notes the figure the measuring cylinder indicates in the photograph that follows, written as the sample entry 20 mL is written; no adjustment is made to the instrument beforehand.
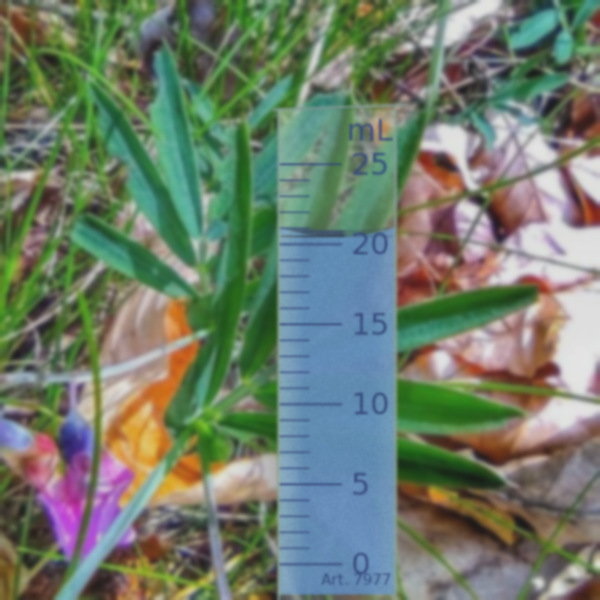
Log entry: 20.5 mL
